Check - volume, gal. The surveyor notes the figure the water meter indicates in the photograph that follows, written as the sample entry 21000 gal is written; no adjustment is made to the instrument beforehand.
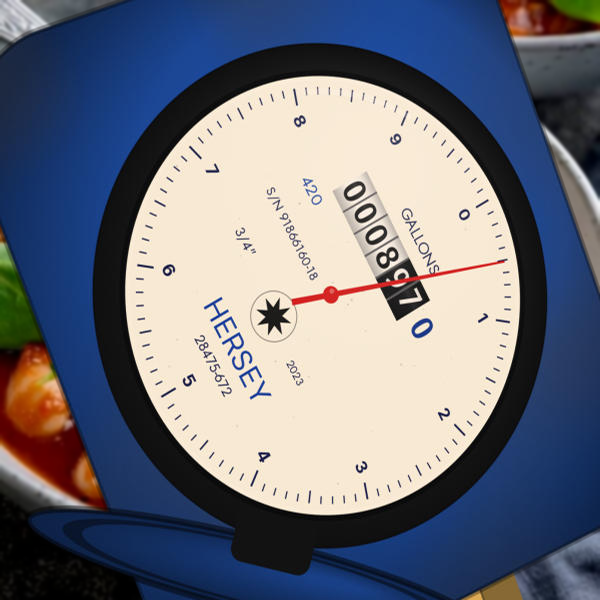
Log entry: 8970.5 gal
